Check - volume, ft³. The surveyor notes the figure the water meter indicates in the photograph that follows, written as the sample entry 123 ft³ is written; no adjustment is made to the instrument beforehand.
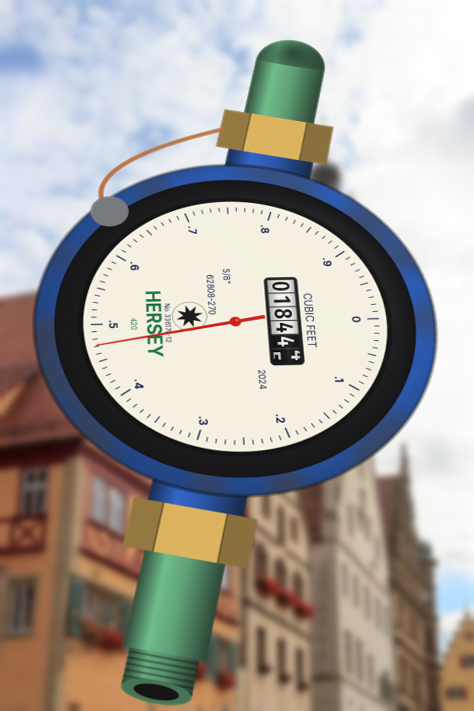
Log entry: 18444.47 ft³
